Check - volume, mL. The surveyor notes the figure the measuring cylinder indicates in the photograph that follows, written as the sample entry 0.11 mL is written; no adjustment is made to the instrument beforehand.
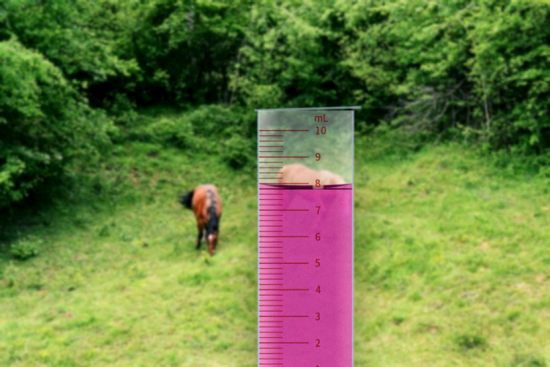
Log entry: 7.8 mL
